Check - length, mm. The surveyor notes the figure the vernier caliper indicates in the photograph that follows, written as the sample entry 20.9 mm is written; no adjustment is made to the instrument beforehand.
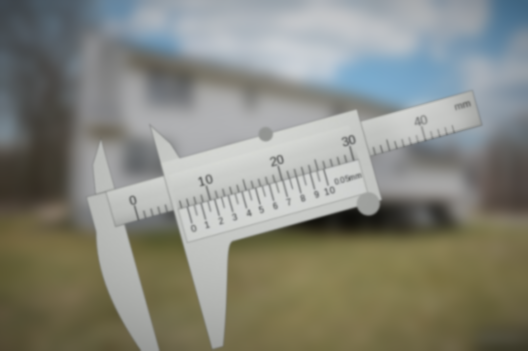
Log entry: 6.8 mm
